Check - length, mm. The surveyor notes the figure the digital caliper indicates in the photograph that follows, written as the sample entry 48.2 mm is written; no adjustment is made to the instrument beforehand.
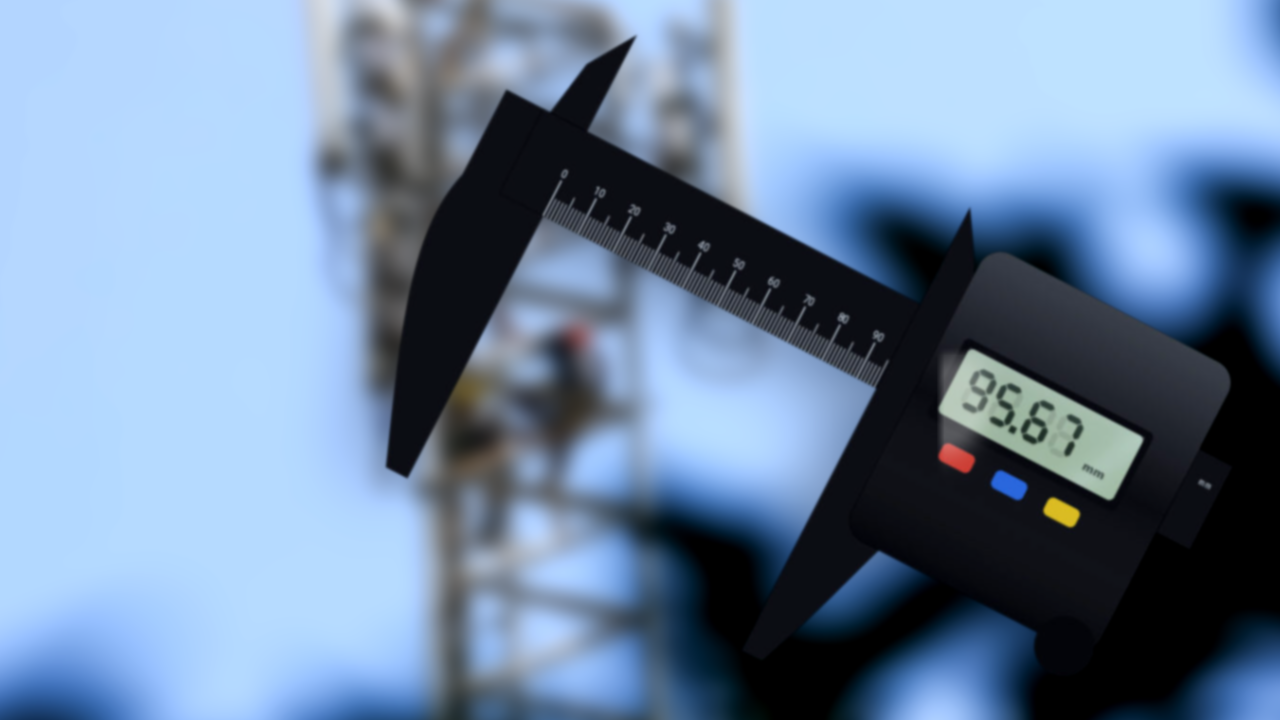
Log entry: 95.67 mm
